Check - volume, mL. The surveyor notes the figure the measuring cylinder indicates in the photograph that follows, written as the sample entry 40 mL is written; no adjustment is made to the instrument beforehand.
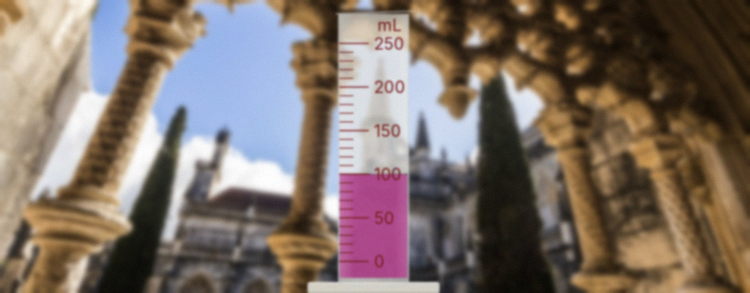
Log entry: 100 mL
